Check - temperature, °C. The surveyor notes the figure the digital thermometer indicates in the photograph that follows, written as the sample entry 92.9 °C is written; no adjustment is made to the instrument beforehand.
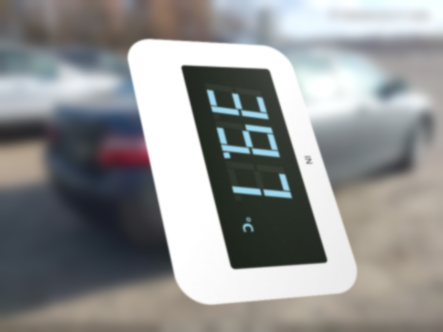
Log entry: 39.7 °C
